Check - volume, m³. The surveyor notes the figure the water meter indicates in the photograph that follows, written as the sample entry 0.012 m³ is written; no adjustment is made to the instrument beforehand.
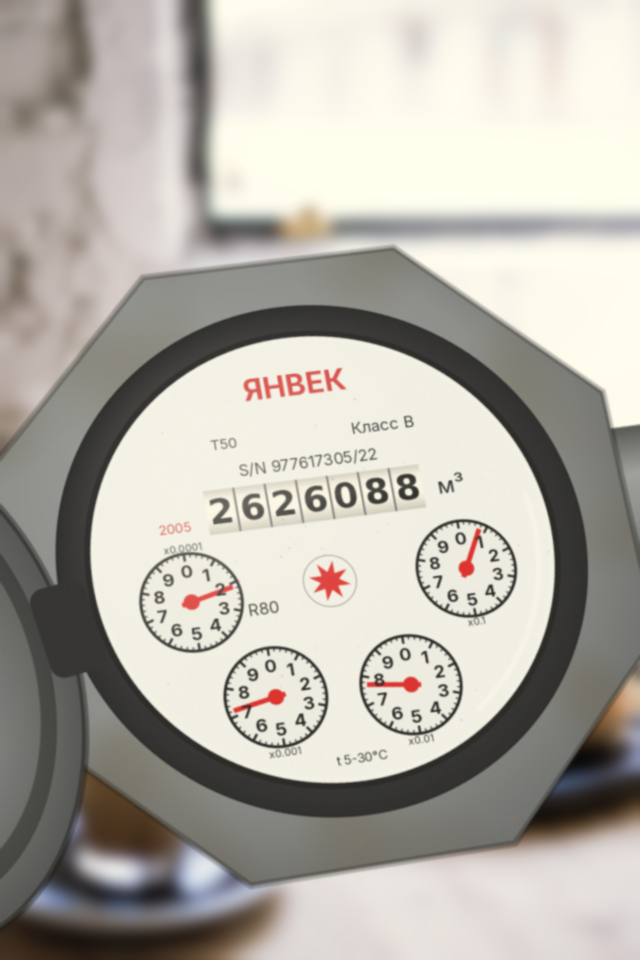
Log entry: 2626088.0772 m³
